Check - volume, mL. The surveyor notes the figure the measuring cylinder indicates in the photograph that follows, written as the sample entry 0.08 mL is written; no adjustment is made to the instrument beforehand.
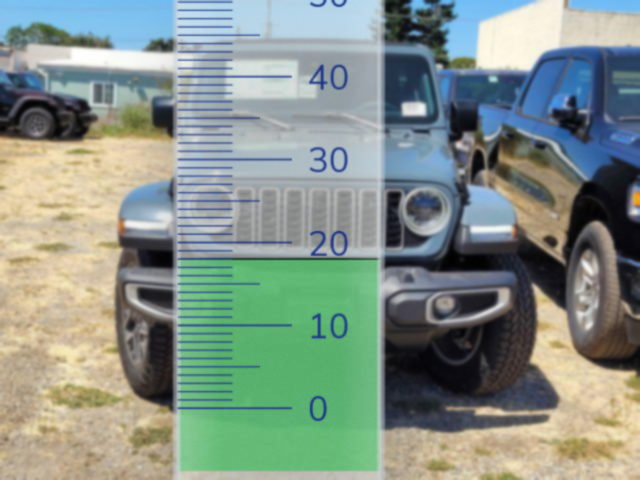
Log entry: 18 mL
